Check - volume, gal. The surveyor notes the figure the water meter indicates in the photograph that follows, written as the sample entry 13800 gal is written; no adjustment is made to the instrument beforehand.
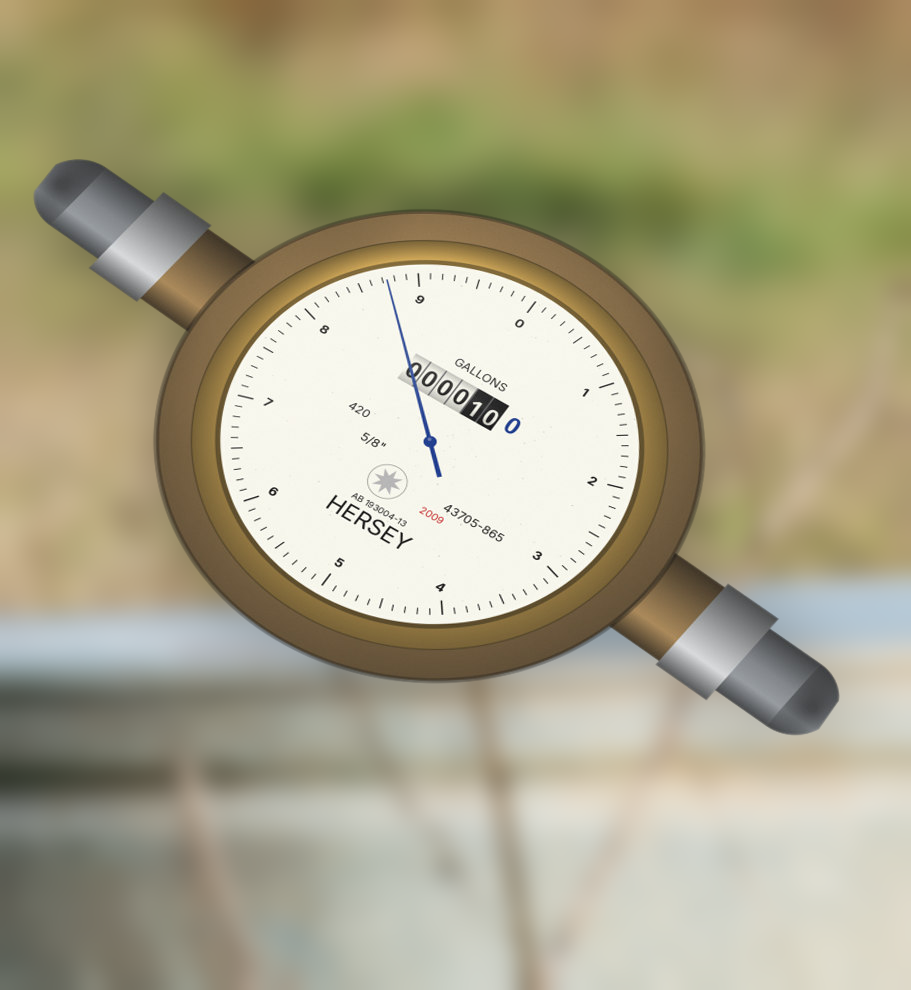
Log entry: 98.7 gal
